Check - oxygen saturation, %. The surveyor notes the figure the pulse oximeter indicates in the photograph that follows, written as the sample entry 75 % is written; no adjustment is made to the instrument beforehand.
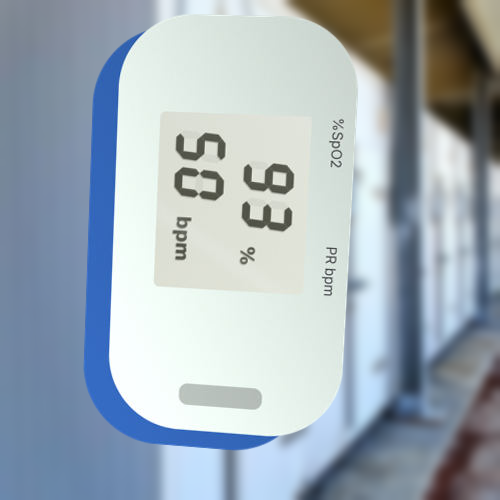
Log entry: 93 %
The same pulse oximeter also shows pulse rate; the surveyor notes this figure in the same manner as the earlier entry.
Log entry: 50 bpm
